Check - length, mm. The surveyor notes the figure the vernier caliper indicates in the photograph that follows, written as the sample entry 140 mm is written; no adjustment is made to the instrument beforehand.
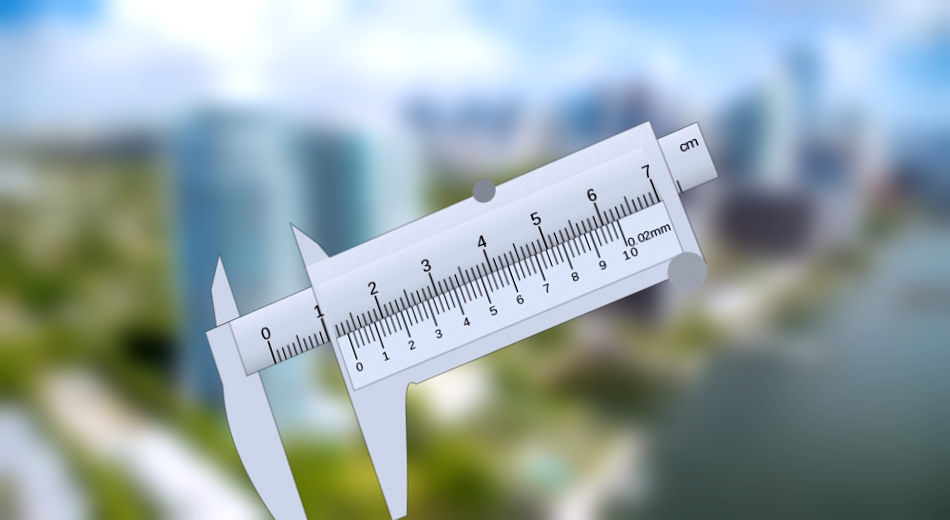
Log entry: 13.5 mm
